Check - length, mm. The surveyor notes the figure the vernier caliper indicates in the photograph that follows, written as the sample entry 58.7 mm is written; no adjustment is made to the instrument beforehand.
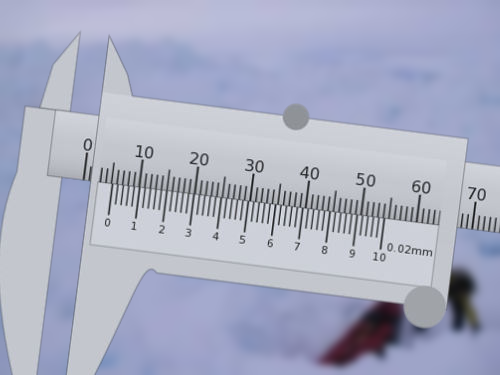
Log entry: 5.2 mm
